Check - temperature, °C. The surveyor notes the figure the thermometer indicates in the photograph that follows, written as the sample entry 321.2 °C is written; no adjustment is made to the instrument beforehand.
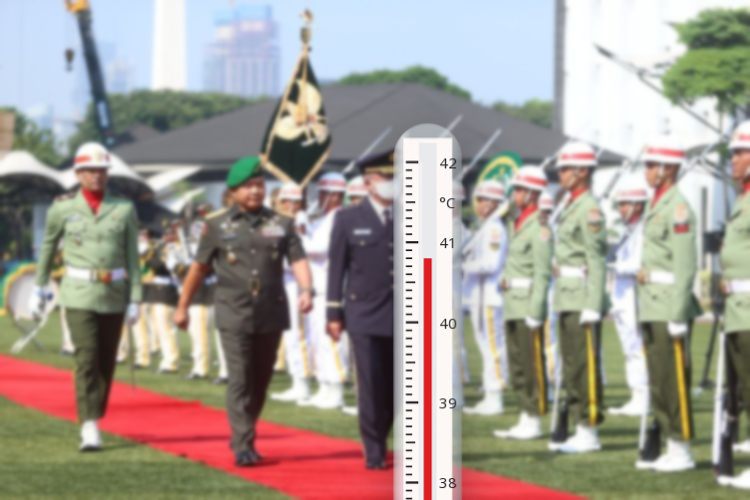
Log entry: 40.8 °C
